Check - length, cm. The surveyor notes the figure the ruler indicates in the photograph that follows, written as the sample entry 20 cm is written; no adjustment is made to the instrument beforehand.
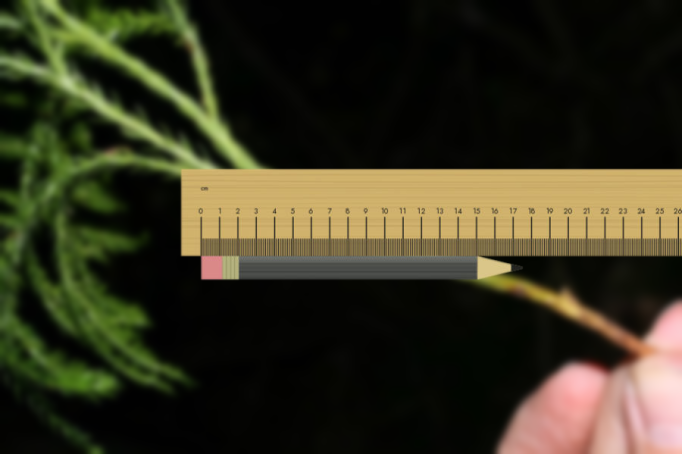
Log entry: 17.5 cm
